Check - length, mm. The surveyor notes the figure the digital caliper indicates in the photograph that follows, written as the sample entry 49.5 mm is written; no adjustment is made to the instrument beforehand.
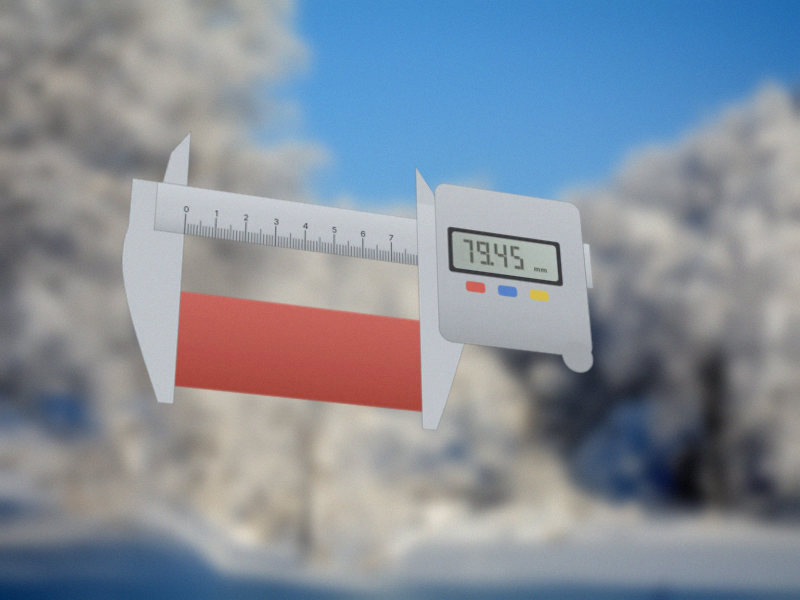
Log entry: 79.45 mm
